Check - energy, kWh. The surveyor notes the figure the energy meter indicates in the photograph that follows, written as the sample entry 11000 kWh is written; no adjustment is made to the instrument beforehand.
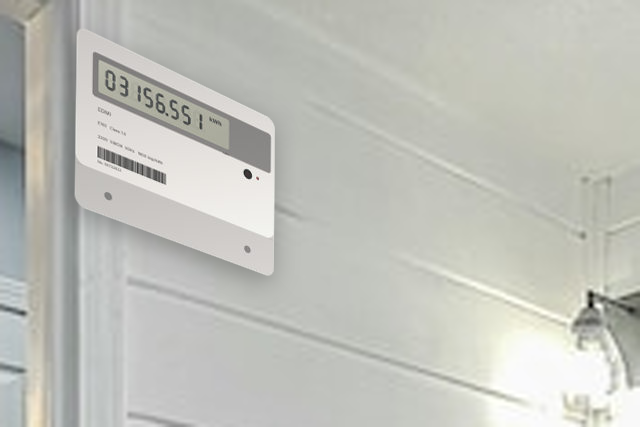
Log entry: 3156.551 kWh
